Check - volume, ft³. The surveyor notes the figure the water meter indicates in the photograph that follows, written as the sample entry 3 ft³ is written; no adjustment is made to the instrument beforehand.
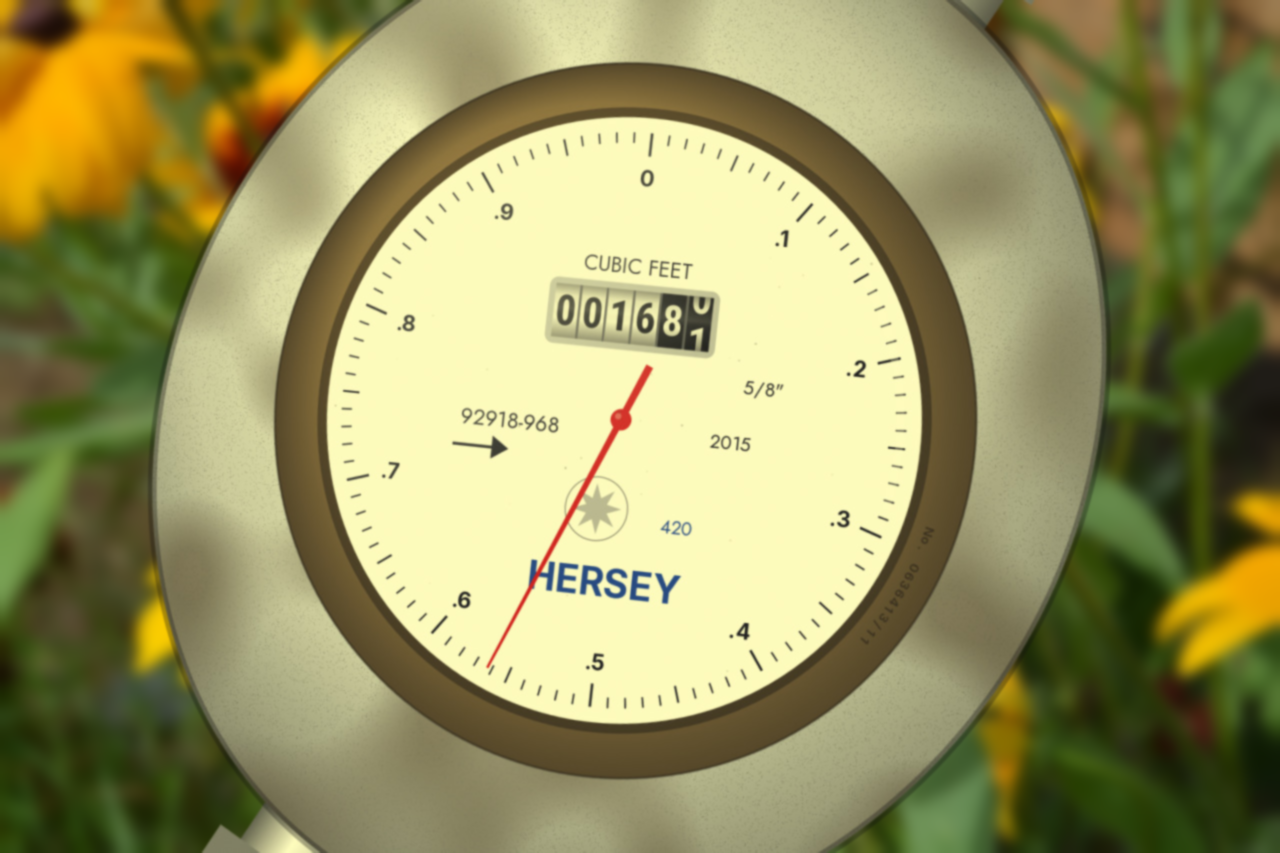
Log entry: 1680.56 ft³
